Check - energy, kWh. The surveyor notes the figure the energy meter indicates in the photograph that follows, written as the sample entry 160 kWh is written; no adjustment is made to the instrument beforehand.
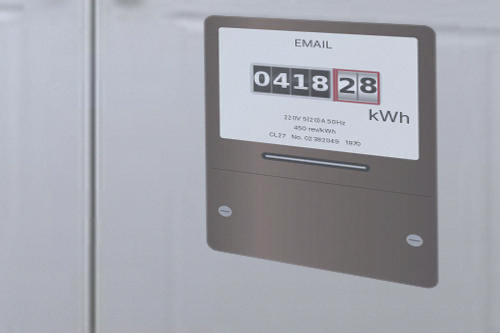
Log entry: 418.28 kWh
